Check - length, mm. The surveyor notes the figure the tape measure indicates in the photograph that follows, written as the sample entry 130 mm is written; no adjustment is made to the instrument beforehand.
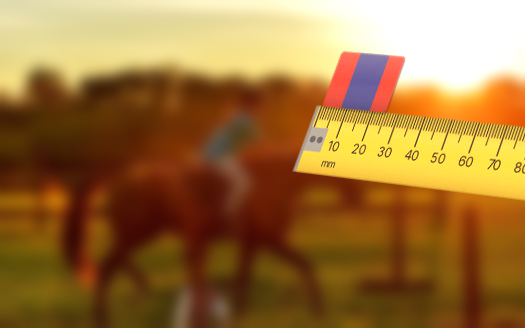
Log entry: 25 mm
